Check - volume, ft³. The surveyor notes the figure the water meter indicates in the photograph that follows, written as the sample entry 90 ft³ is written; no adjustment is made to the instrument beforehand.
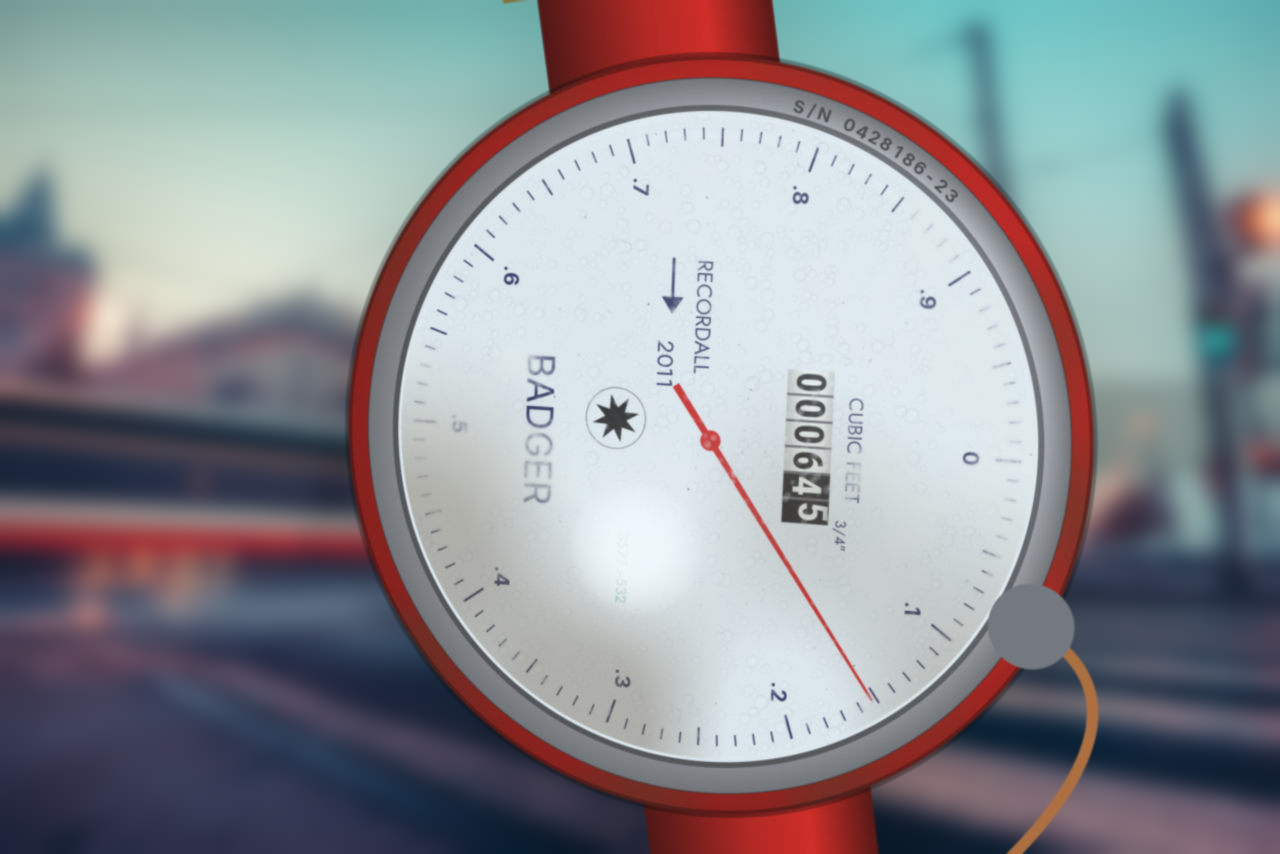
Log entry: 645.15 ft³
